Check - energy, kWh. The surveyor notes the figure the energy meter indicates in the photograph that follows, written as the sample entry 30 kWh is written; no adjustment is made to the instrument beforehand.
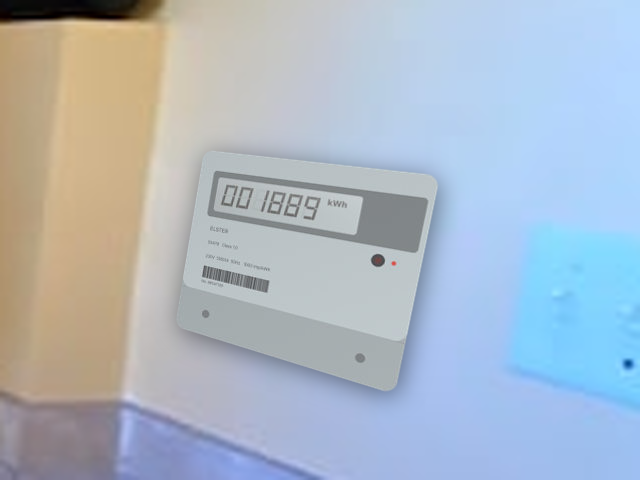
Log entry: 1889 kWh
